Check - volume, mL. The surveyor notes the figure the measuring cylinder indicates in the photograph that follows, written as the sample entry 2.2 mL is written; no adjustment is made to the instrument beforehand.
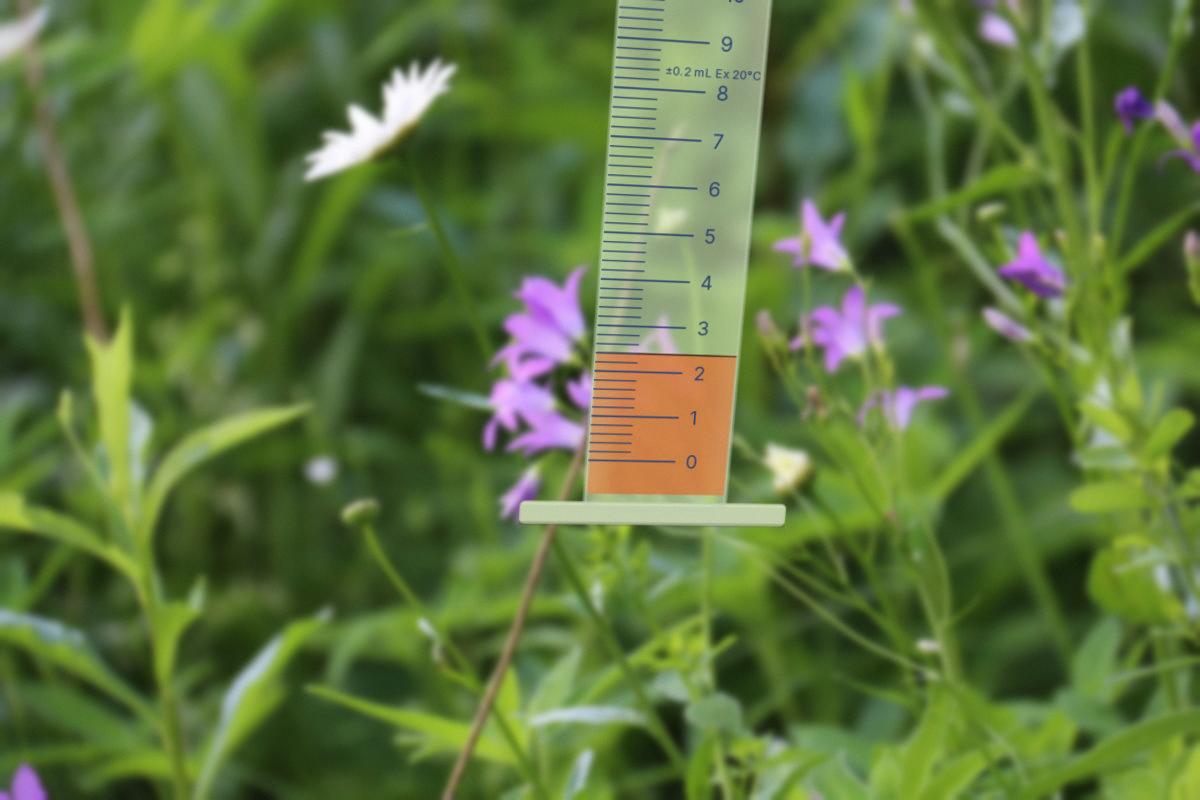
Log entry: 2.4 mL
